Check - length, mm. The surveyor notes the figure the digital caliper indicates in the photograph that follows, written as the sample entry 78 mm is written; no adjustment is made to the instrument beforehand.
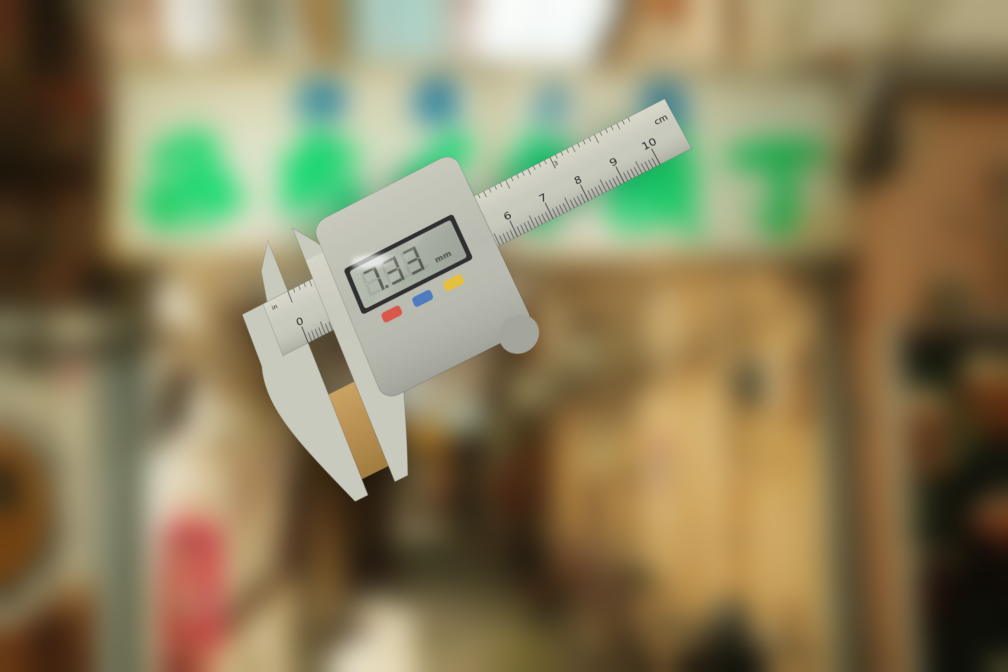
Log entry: 7.33 mm
